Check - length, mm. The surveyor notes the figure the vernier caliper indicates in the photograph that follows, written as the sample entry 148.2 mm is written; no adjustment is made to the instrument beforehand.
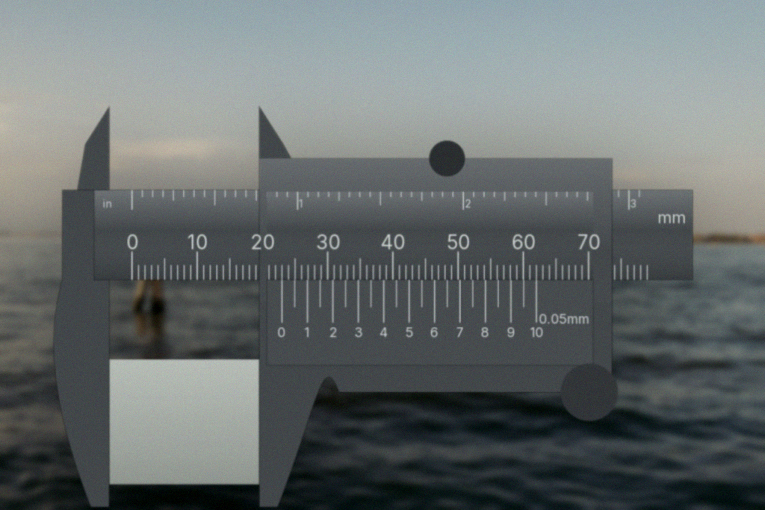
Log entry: 23.0 mm
